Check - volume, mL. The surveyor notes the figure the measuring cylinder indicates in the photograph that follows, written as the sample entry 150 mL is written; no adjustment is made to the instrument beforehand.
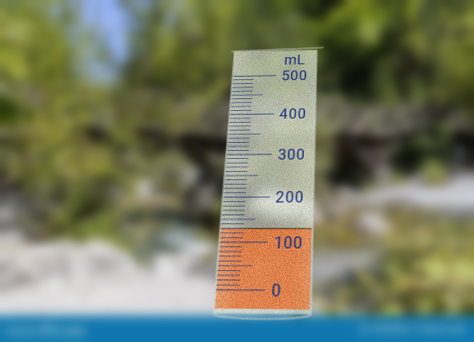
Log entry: 130 mL
